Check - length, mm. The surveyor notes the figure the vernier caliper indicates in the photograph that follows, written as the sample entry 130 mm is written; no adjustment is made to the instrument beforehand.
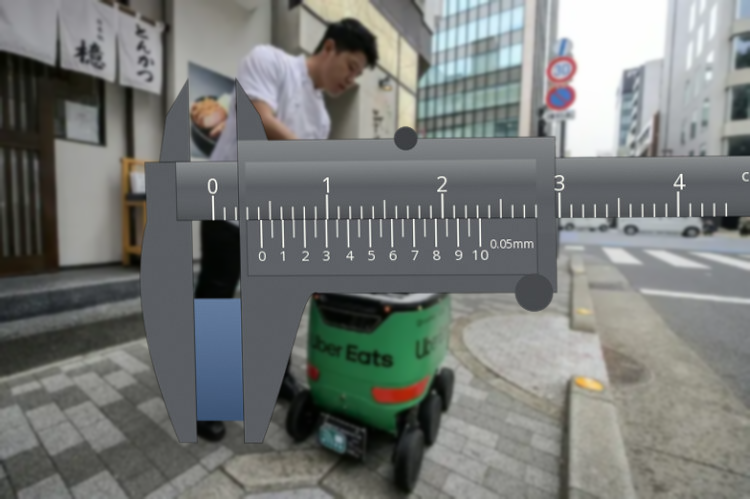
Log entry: 4.2 mm
